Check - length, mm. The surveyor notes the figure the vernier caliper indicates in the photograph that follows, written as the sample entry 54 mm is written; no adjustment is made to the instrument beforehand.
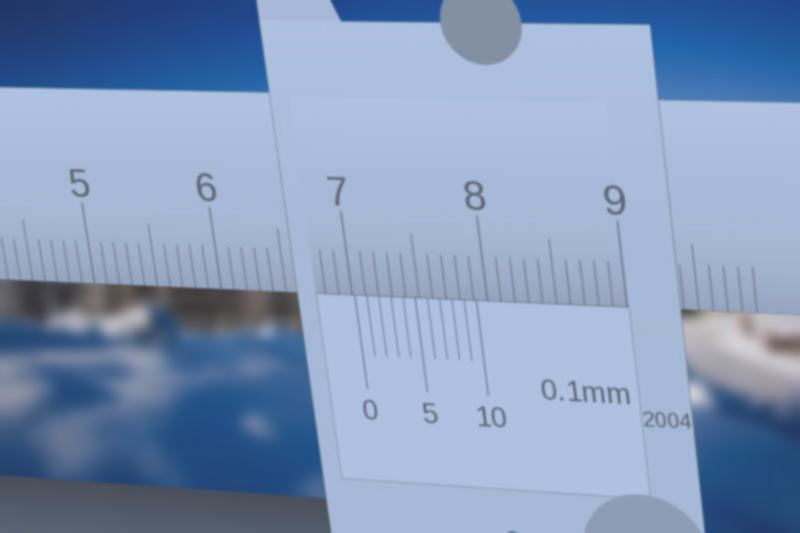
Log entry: 70.2 mm
